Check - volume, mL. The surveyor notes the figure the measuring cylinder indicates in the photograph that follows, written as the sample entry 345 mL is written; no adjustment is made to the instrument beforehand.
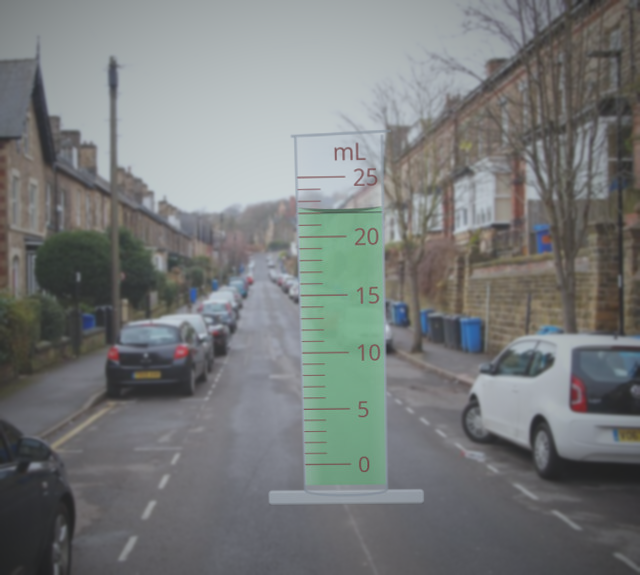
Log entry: 22 mL
